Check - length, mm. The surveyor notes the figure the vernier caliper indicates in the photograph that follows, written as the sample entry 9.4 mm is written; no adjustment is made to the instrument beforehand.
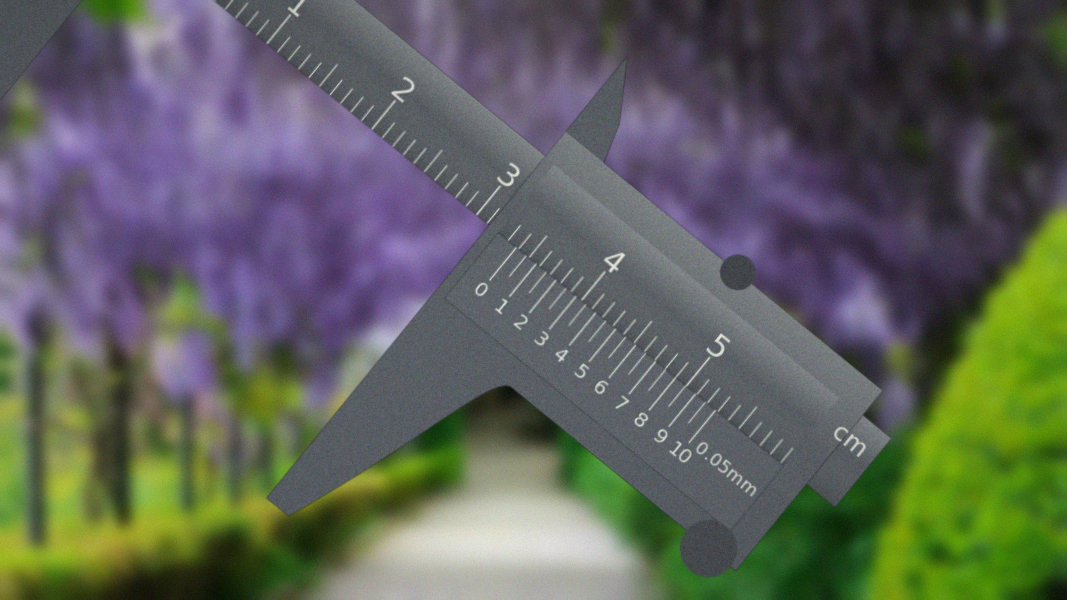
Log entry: 33.8 mm
